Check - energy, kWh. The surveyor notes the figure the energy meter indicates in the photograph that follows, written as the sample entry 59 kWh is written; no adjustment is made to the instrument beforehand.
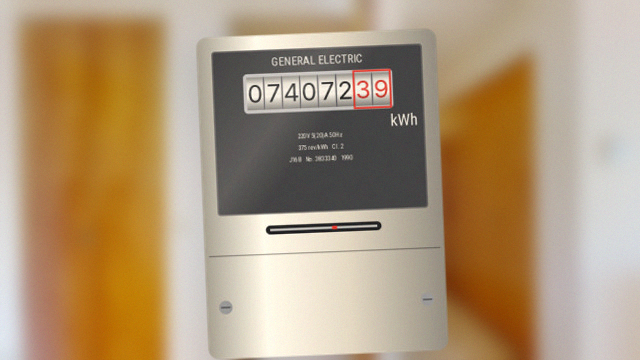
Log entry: 74072.39 kWh
